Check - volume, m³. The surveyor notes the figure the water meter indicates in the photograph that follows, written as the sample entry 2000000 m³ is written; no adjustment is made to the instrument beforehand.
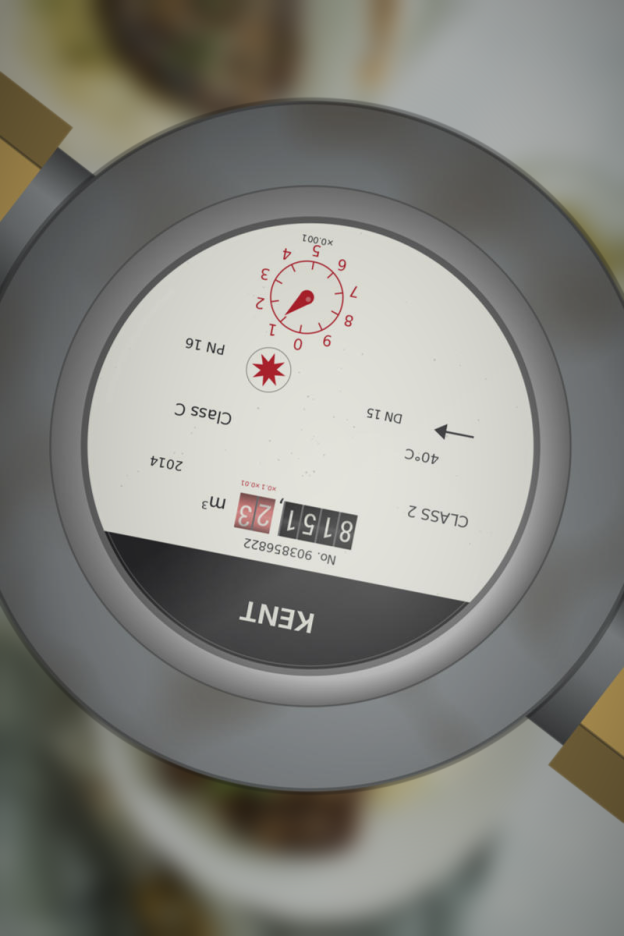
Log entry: 8151.231 m³
